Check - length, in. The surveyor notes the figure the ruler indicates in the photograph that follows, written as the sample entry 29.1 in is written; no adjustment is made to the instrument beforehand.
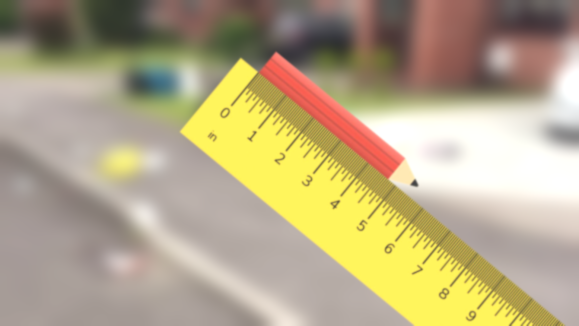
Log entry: 5.5 in
